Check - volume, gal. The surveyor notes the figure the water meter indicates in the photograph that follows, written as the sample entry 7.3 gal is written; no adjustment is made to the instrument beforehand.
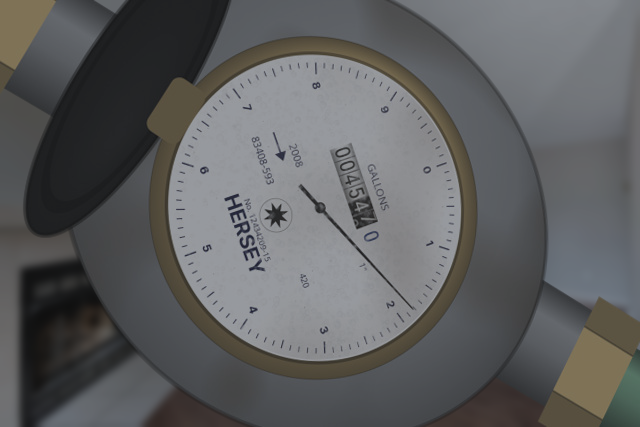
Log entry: 45471.8 gal
